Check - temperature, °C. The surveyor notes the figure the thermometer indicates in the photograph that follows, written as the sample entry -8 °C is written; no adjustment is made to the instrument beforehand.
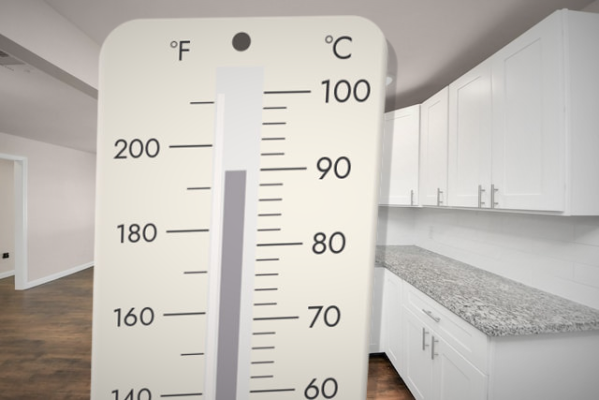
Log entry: 90 °C
